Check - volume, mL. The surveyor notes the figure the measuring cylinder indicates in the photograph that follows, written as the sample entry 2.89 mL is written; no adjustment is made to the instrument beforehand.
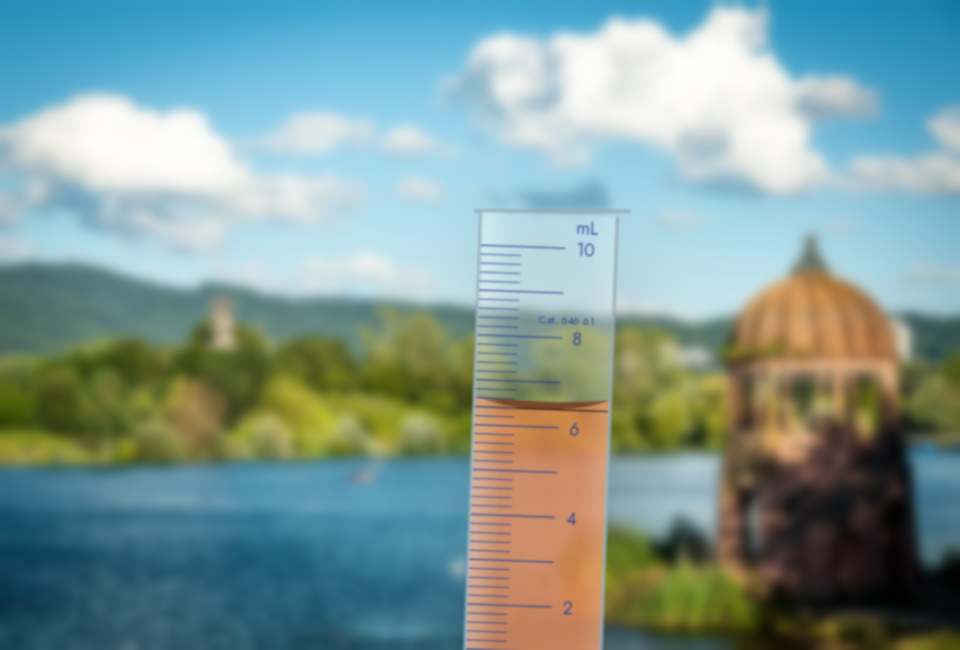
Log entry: 6.4 mL
